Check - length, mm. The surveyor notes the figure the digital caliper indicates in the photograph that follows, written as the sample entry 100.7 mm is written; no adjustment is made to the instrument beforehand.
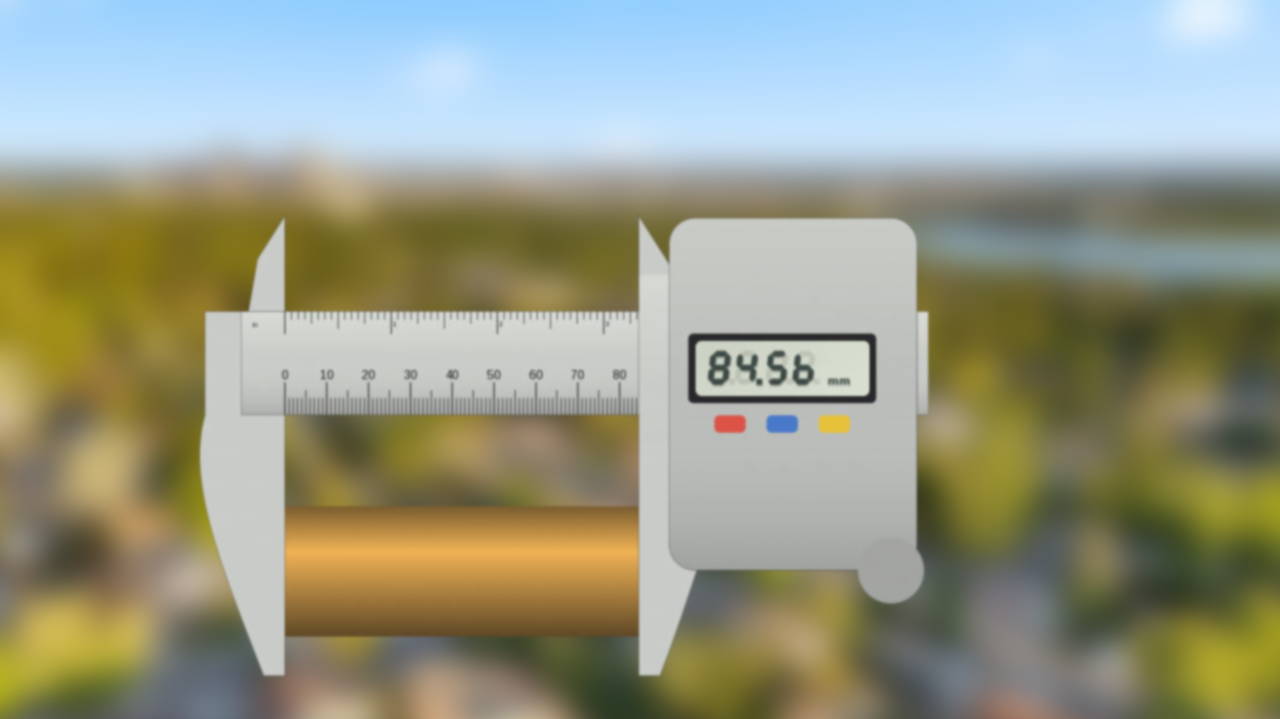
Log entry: 84.56 mm
